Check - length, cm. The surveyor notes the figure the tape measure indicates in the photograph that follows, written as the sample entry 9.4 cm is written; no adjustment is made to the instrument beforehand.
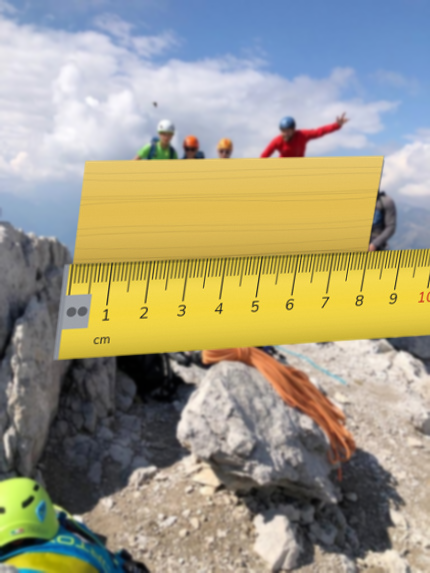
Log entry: 8 cm
